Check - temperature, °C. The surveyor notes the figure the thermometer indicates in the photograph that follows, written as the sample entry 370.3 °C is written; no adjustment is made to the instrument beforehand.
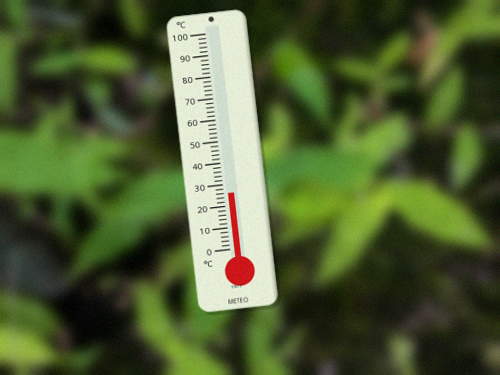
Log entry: 26 °C
